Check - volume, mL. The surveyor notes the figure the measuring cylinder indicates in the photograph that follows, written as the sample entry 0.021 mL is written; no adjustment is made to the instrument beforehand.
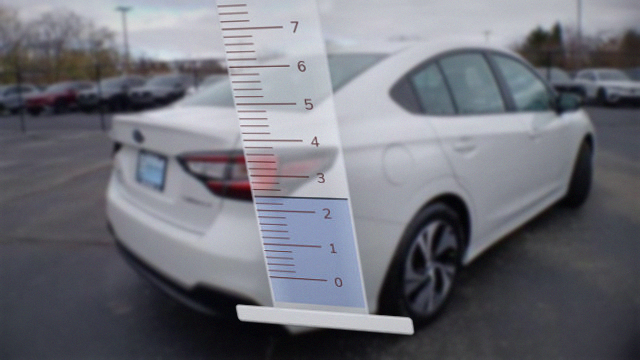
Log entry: 2.4 mL
